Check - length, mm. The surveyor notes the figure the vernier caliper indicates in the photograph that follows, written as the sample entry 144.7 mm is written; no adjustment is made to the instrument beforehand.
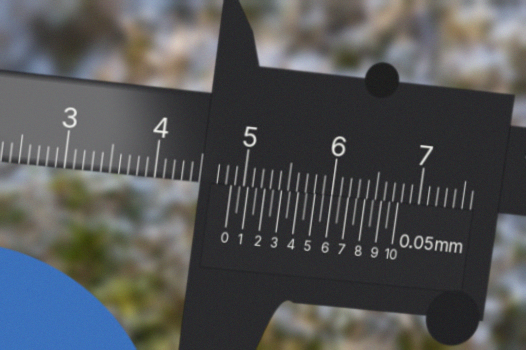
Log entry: 48.6 mm
